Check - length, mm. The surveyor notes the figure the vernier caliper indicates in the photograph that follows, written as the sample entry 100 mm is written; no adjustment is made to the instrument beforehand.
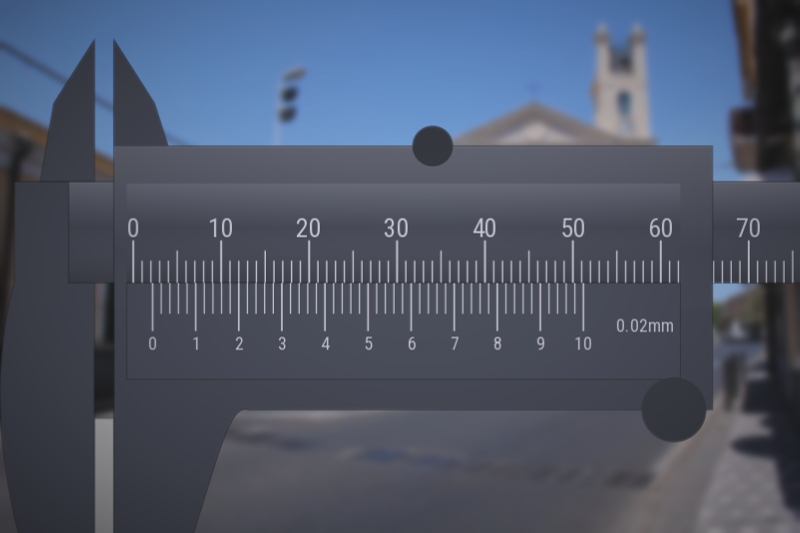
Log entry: 2.2 mm
